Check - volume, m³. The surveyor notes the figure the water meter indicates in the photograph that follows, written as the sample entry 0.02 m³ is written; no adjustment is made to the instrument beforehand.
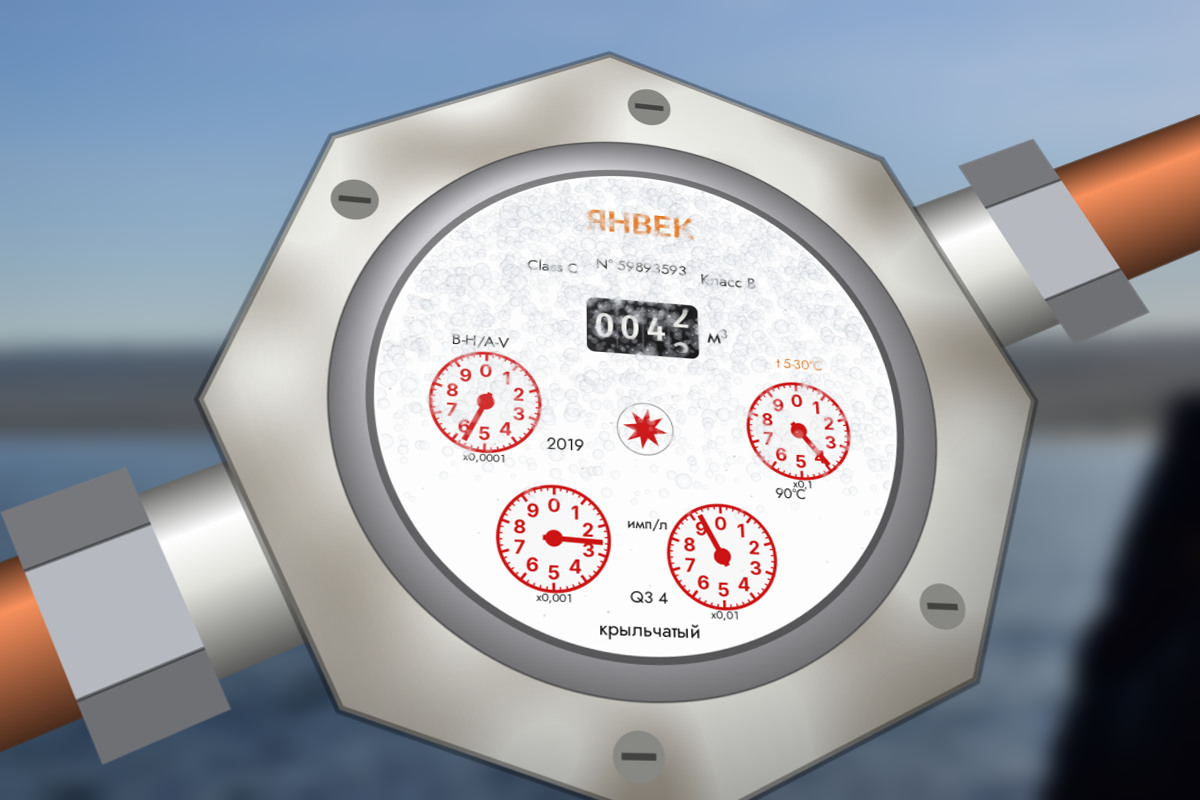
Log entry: 42.3925 m³
